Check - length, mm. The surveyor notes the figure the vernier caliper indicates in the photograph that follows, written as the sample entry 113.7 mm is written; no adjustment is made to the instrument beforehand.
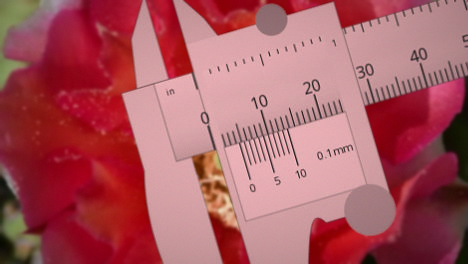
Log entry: 4.6 mm
